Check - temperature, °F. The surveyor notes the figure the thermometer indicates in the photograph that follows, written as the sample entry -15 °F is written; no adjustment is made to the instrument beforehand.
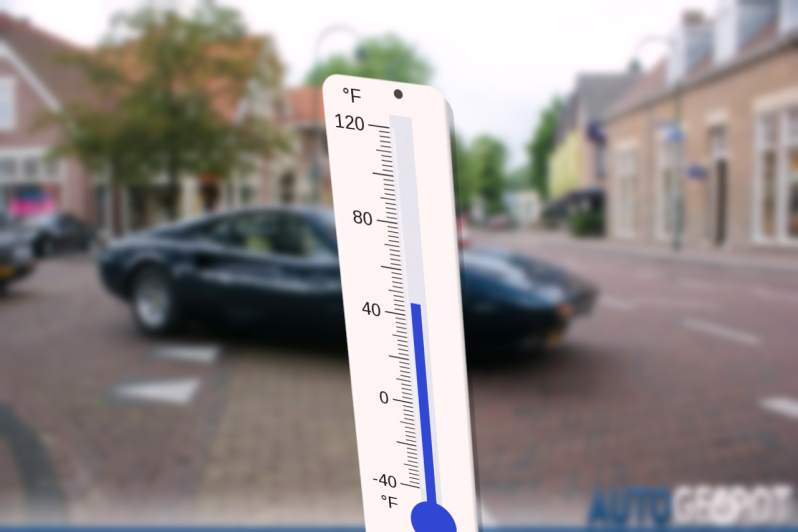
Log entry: 46 °F
